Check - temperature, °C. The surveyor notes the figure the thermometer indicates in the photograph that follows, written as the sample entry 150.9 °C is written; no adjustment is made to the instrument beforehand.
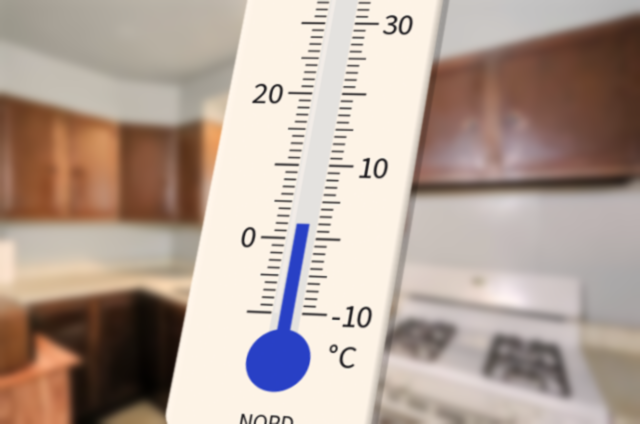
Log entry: 2 °C
